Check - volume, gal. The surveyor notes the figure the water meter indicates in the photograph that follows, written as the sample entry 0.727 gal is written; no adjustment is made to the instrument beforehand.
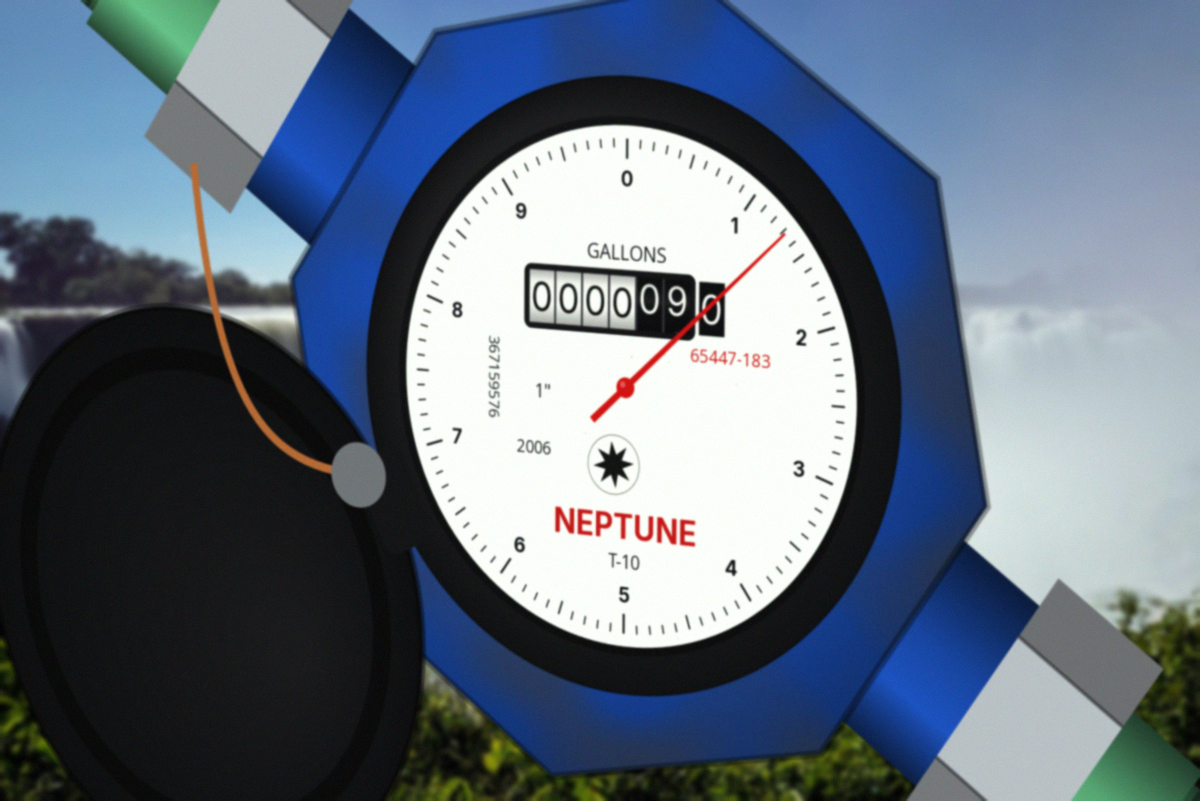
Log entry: 91.3 gal
